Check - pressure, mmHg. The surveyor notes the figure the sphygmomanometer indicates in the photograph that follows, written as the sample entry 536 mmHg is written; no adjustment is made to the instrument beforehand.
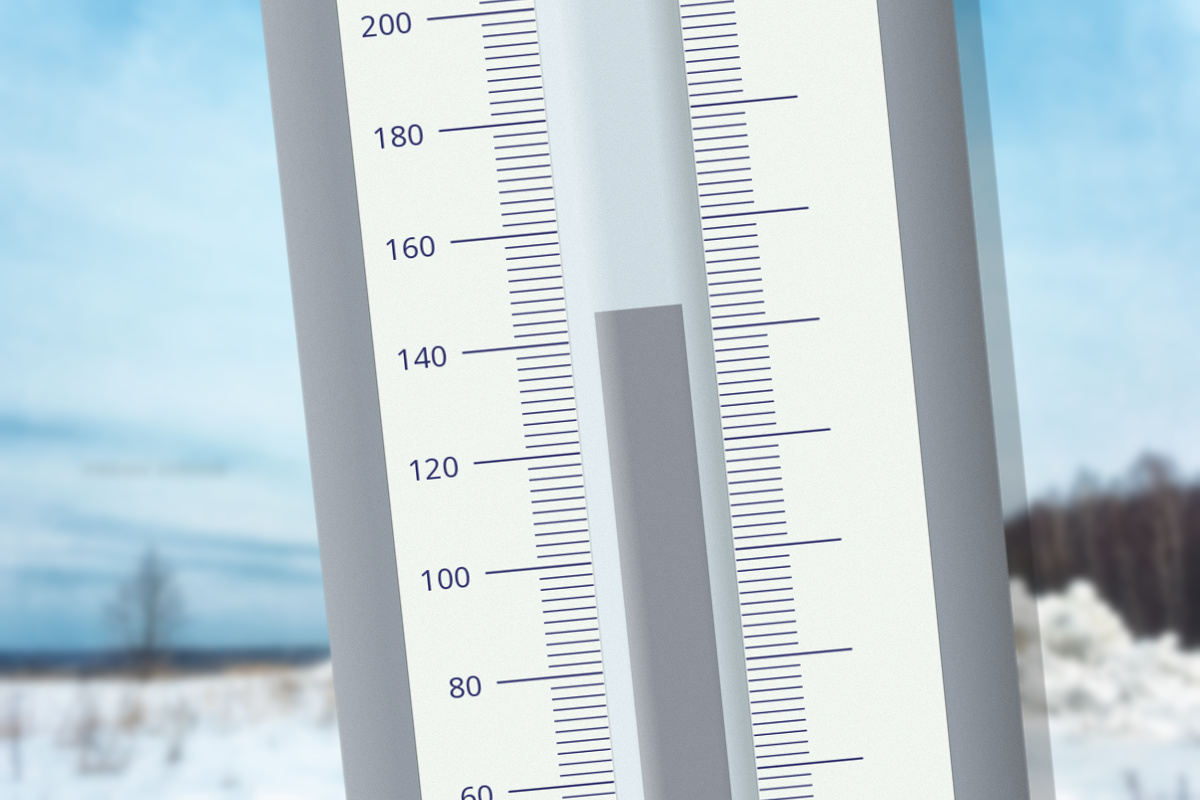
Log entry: 145 mmHg
